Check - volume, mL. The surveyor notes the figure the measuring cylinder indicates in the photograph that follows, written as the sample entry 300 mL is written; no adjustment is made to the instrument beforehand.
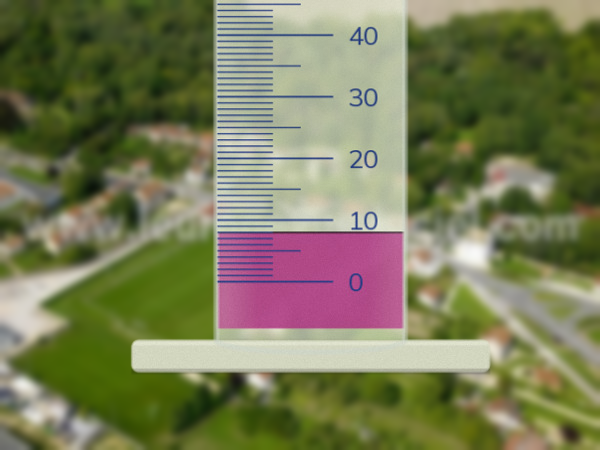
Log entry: 8 mL
